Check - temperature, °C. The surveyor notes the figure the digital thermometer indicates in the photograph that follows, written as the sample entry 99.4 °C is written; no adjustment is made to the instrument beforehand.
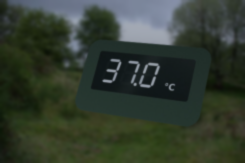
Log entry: 37.0 °C
